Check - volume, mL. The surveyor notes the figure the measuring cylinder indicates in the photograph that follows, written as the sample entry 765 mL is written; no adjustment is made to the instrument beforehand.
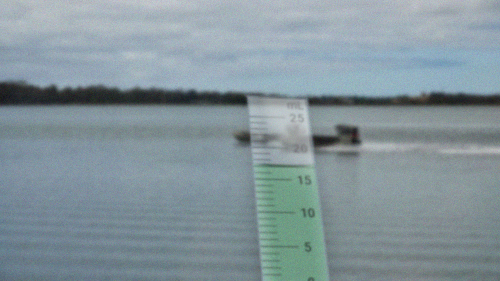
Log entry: 17 mL
